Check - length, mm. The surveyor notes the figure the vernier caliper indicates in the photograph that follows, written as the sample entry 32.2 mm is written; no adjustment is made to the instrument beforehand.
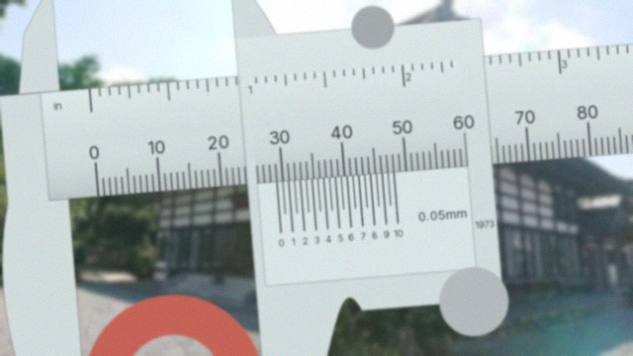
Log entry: 29.0 mm
